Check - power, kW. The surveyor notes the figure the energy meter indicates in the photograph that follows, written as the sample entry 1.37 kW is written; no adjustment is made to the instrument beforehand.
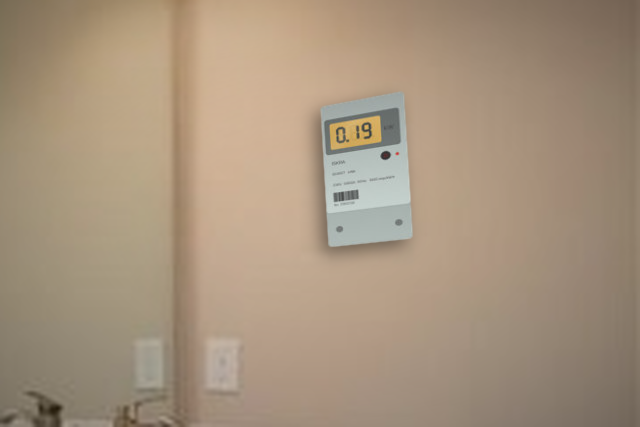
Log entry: 0.19 kW
